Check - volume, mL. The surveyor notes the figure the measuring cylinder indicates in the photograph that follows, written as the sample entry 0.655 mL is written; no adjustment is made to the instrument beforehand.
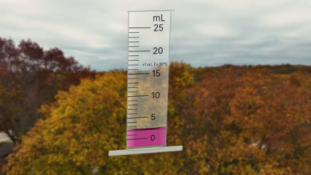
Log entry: 2 mL
